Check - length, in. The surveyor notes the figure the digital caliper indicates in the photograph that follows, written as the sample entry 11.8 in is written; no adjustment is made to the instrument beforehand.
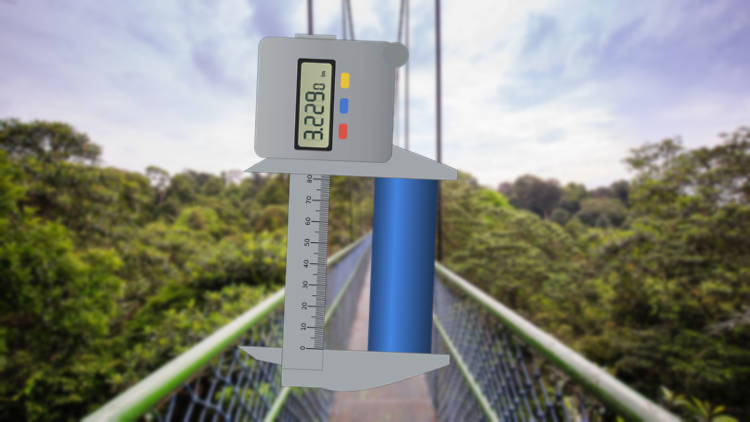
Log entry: 3.2290 in
